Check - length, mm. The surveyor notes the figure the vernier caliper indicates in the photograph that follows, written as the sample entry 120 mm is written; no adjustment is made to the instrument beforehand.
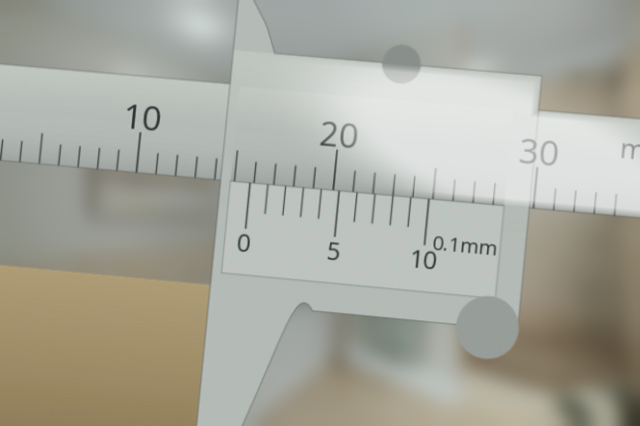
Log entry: 15.8 mm
